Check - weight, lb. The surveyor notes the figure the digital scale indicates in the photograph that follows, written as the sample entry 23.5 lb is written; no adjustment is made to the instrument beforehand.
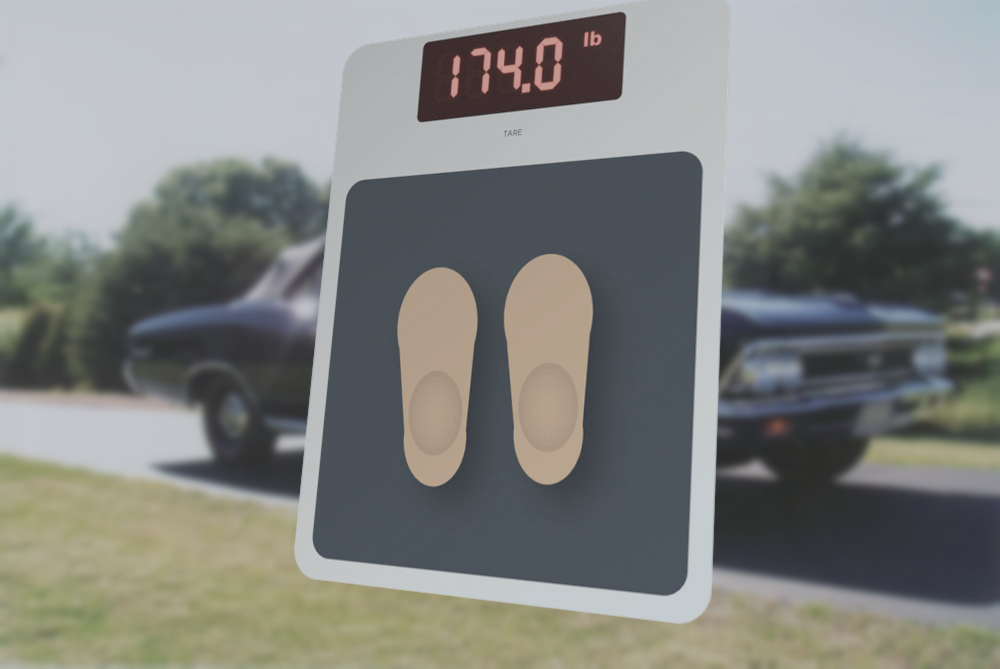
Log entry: 174.0 lb
